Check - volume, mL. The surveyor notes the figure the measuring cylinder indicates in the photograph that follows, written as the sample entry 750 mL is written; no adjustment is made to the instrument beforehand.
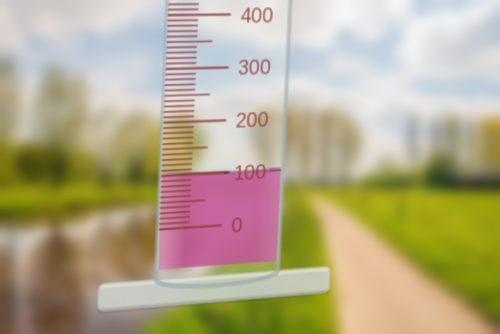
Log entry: 100 mL
